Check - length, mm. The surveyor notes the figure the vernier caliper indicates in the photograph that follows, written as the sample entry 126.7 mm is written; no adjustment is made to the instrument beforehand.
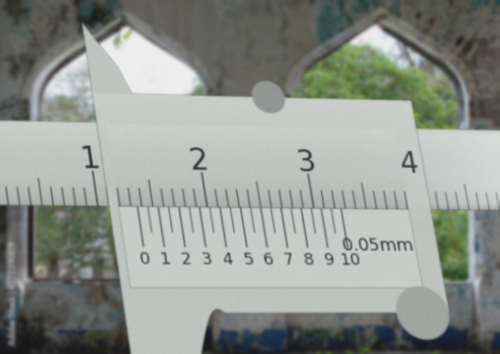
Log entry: 13.6 mm
